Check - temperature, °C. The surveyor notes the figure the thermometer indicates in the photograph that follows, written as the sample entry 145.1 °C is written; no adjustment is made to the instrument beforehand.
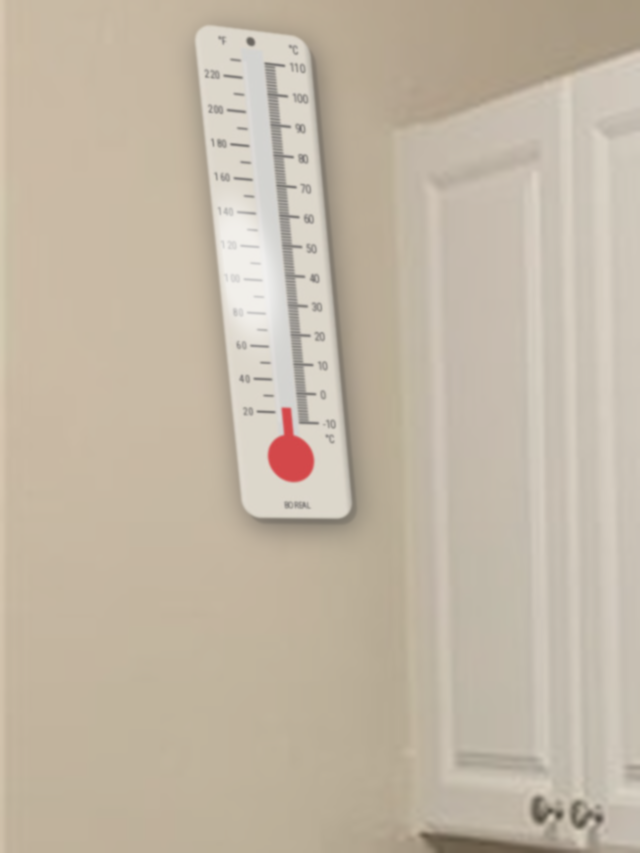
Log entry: -5 °C
